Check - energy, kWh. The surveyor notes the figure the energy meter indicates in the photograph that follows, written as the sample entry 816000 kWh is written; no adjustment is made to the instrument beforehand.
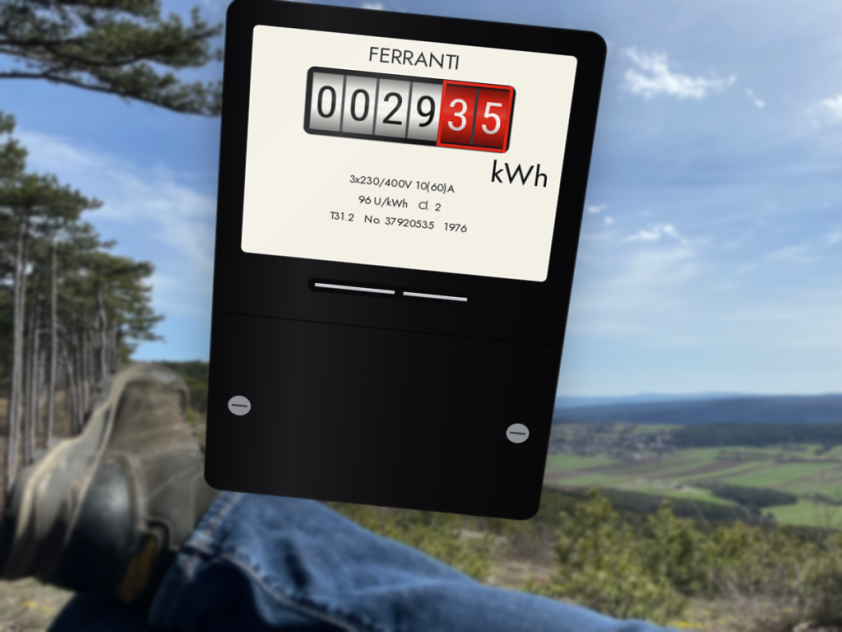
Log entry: 29.35 kWh
